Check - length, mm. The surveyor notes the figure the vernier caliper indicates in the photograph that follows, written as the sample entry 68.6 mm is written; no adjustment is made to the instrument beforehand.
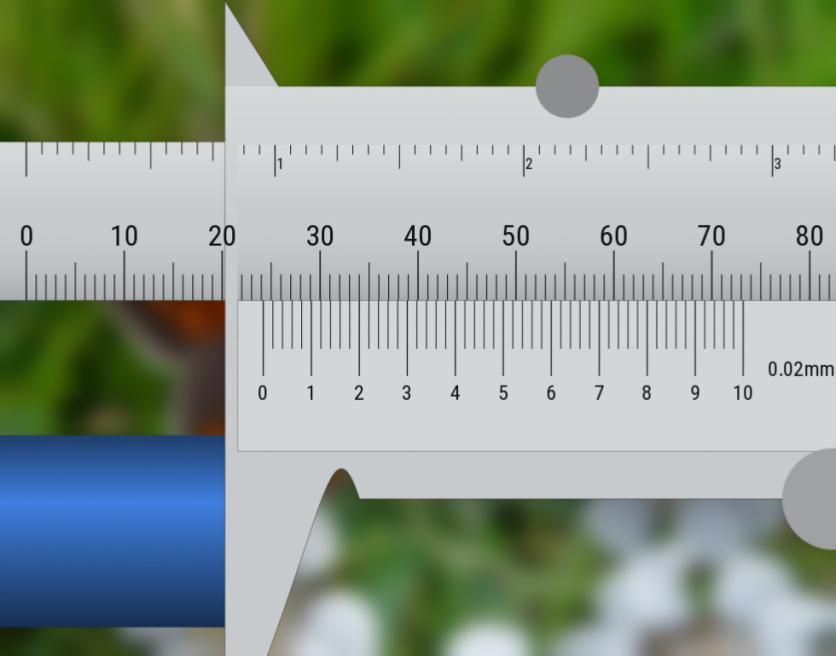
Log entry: 24.2 mm
